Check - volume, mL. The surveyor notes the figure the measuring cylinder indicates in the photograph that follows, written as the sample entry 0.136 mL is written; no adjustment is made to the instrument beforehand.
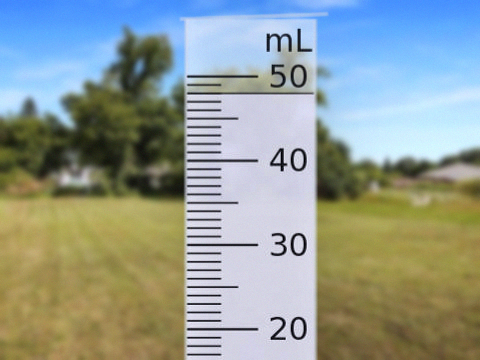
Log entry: 48 mL
